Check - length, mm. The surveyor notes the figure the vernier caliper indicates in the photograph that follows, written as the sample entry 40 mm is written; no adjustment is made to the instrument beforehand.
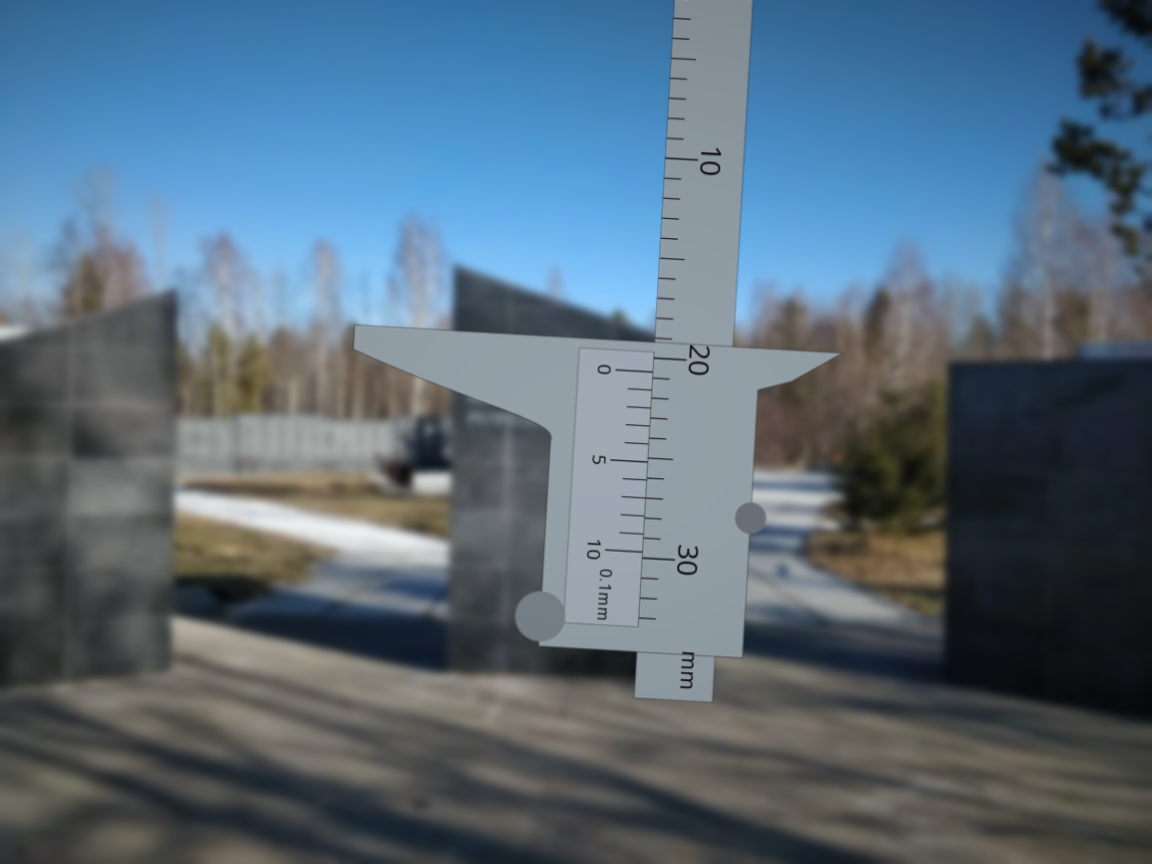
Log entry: 20.7 mm
